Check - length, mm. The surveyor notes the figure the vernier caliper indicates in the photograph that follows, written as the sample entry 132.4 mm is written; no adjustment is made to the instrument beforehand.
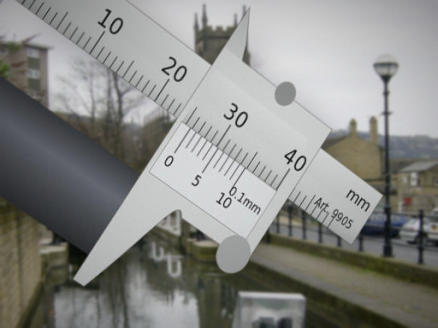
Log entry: 25.8 mm
